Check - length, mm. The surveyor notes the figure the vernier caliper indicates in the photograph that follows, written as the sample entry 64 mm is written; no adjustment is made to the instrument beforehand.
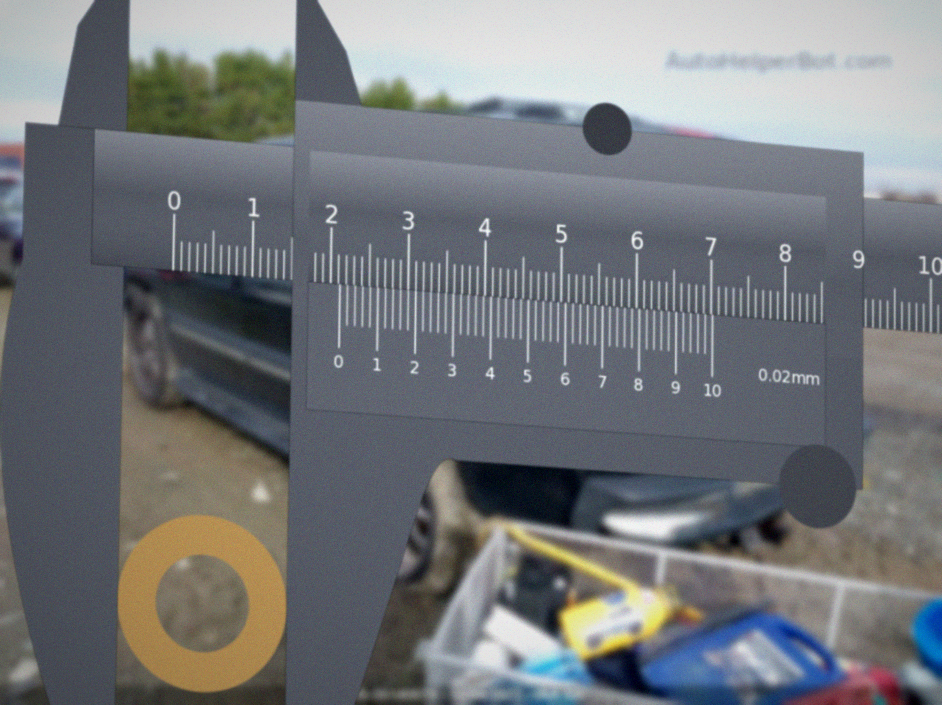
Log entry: 21.2 mm
